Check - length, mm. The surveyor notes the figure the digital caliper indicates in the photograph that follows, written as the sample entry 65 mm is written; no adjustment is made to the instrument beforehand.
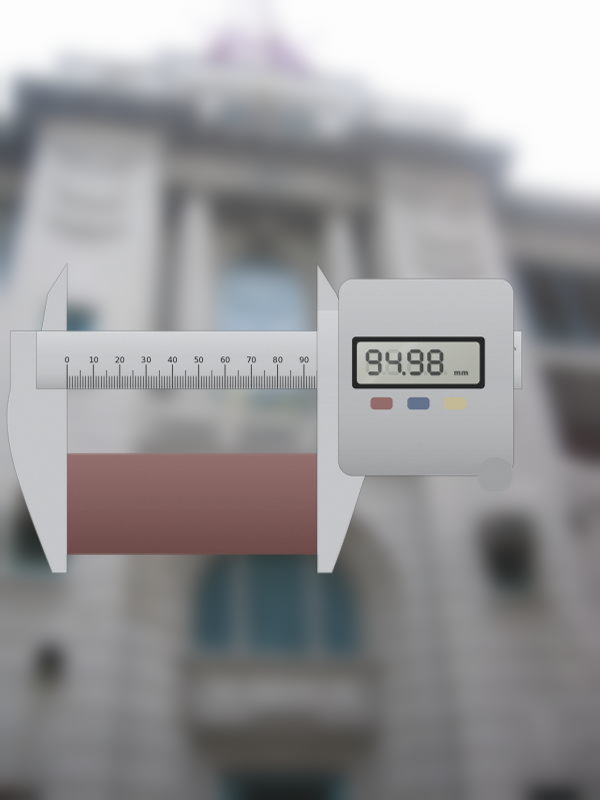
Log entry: 94.98 mm
